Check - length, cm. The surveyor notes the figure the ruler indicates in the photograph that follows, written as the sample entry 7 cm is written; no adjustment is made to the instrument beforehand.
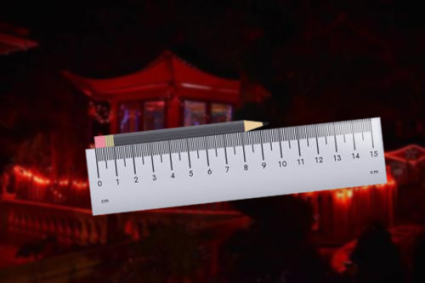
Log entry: 9.5 cm
